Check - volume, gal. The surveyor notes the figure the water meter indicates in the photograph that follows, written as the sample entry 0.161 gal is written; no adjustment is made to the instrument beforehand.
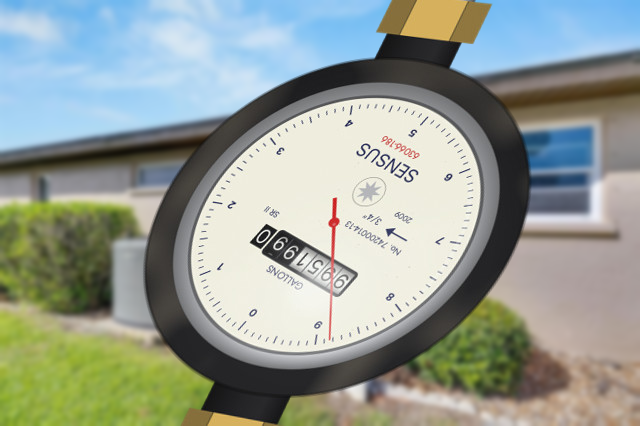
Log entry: 9951988.8 gal
